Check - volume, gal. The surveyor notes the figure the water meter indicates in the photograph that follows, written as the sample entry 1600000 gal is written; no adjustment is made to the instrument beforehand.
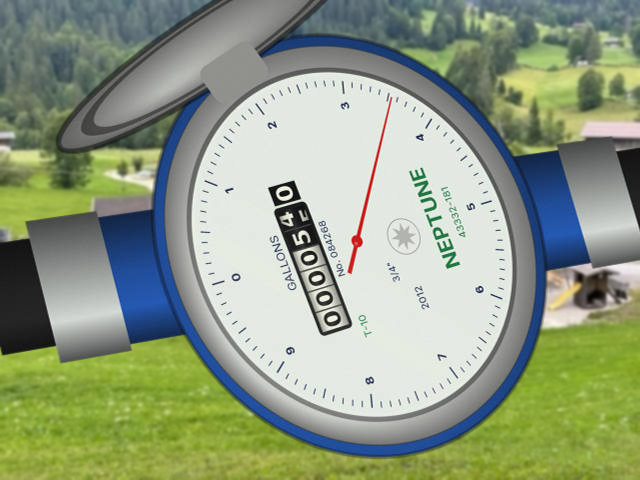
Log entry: 543.5 gal
